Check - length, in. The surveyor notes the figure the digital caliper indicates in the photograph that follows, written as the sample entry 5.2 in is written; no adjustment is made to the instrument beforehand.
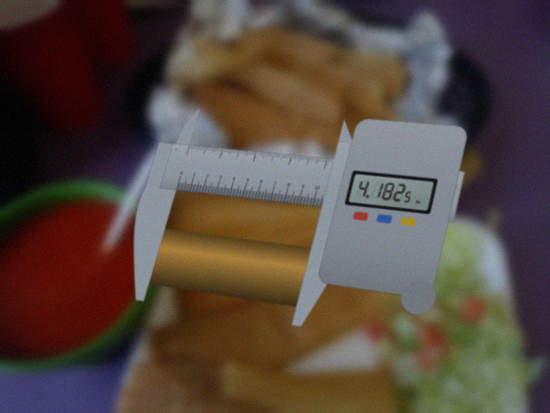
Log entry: 4.1825 in
